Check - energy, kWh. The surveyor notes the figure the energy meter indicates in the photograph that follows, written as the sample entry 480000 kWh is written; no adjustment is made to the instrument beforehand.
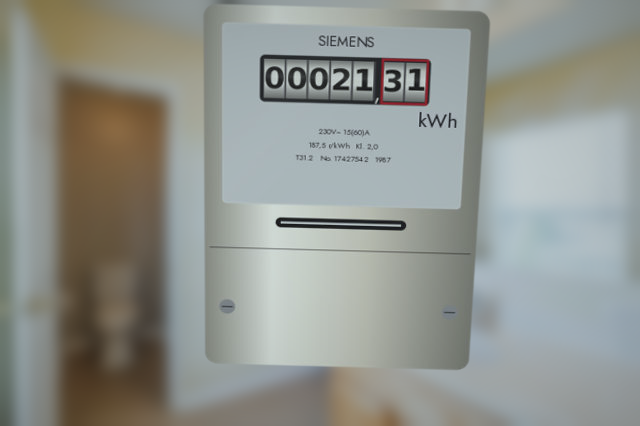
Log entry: 21.31 kWh
